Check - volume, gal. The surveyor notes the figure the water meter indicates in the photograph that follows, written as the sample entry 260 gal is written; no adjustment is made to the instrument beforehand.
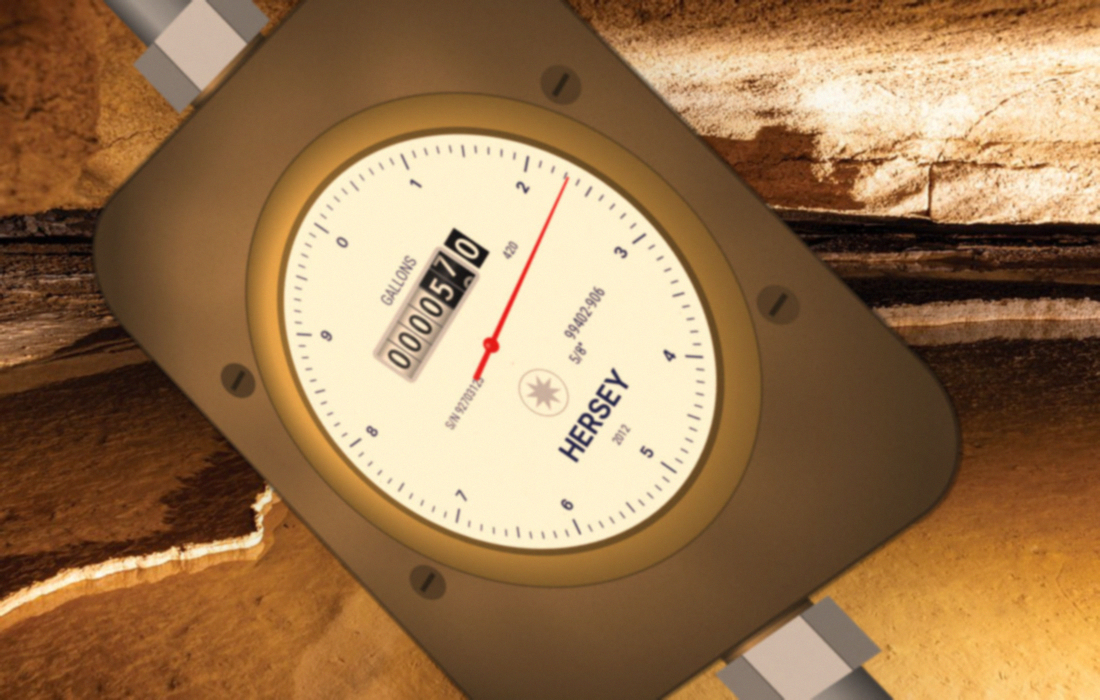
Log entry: 572.3 gal
